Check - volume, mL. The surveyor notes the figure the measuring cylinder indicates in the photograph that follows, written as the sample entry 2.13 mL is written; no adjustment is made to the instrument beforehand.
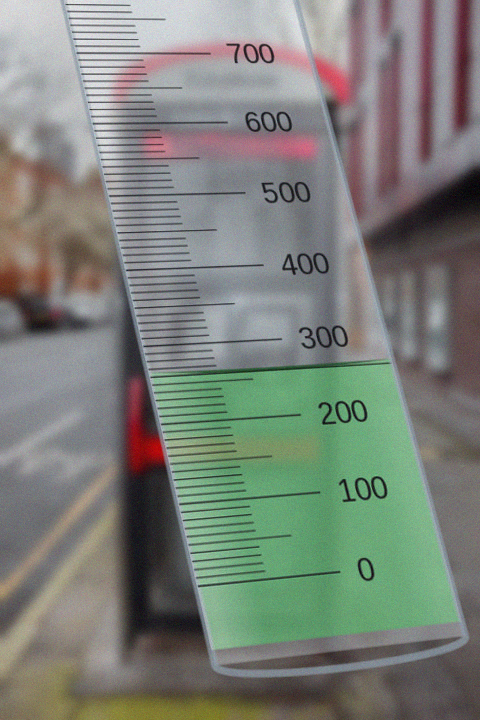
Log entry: 260 mL
